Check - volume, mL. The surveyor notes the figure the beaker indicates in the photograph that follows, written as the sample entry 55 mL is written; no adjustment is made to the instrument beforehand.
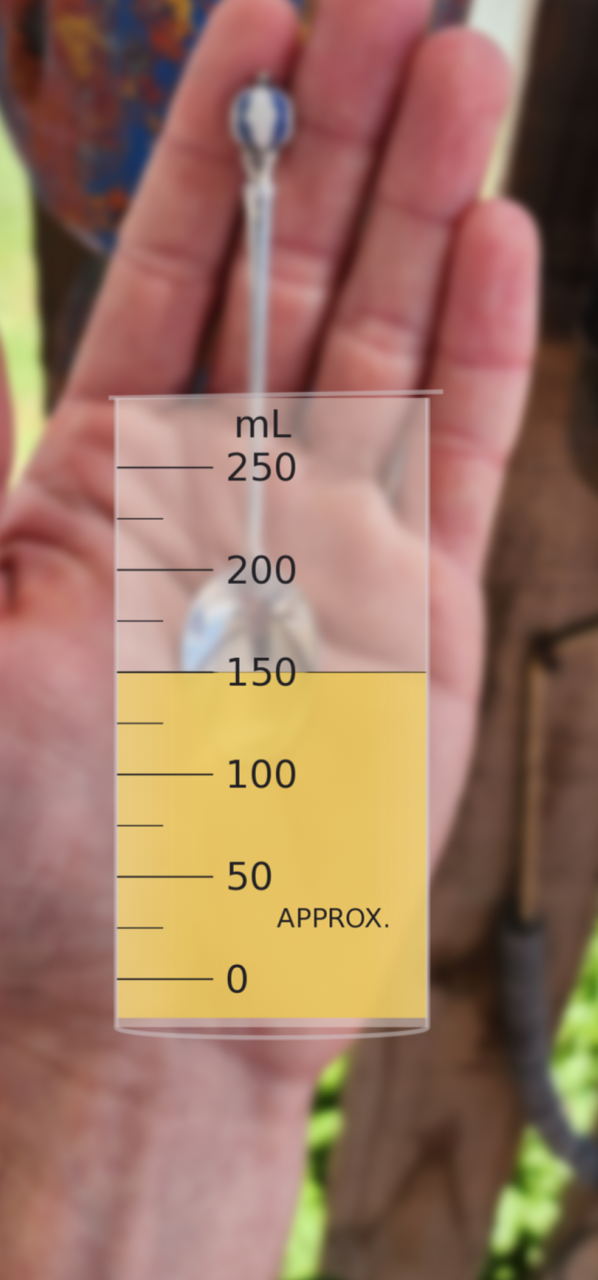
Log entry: 150 mL
